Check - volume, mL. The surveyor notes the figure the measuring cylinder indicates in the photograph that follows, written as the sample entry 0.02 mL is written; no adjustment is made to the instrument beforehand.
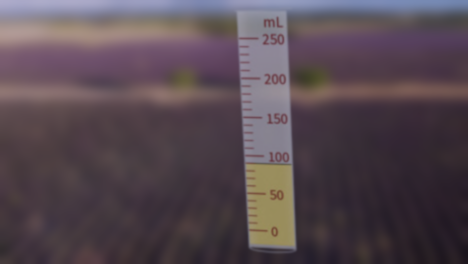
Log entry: 90 mL
